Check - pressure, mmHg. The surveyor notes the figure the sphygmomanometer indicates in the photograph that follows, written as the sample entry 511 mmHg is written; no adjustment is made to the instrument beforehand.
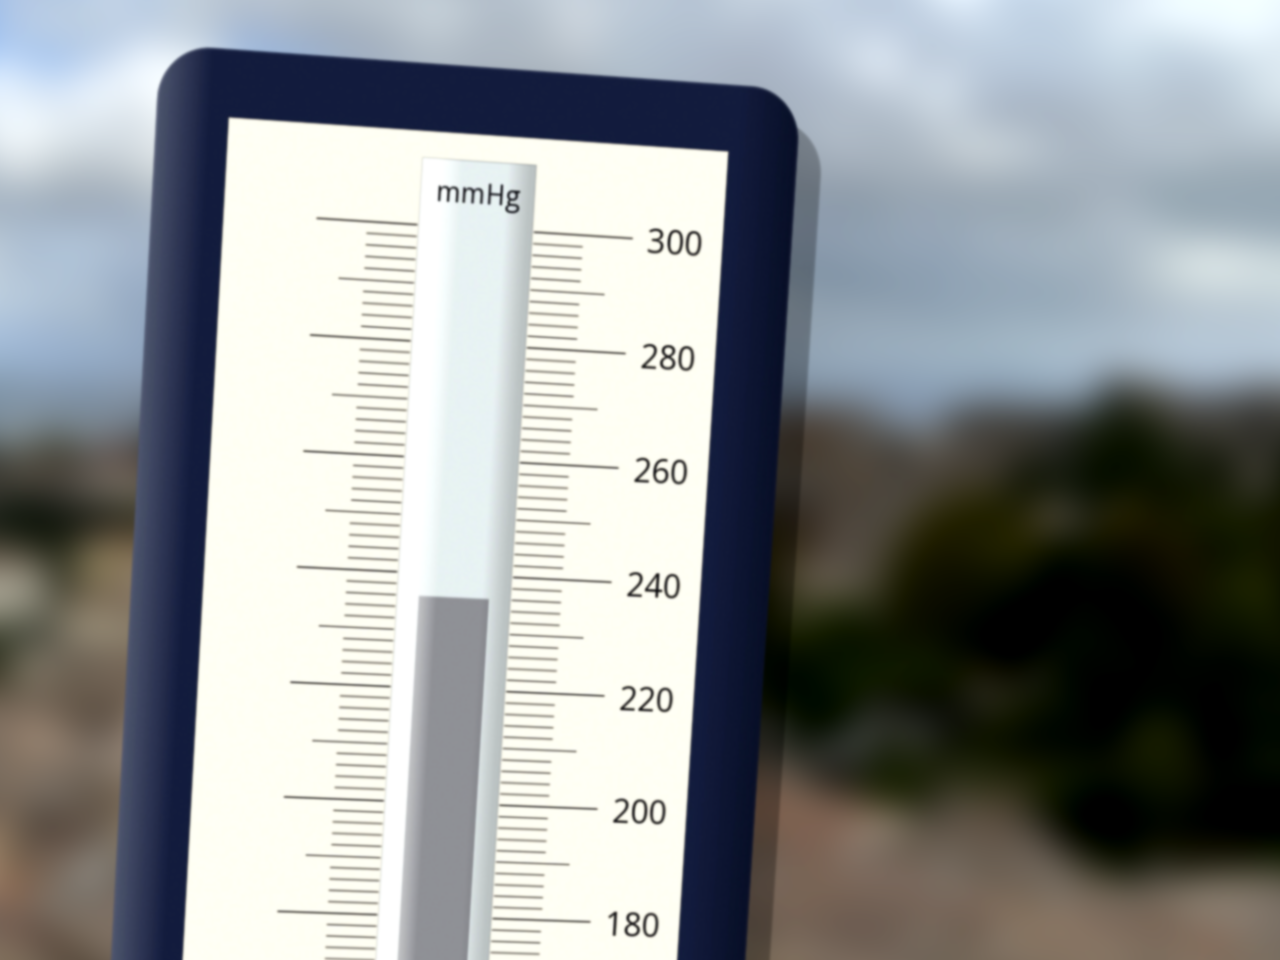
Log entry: 236 mmHg
